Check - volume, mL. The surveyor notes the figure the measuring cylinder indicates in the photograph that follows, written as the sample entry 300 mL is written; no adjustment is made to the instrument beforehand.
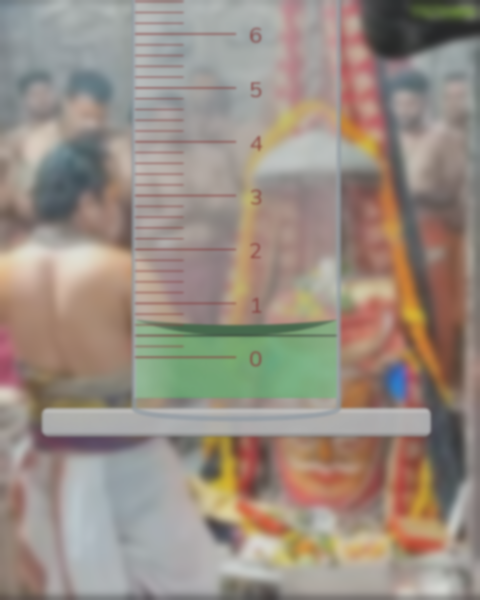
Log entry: 0.4 mL
